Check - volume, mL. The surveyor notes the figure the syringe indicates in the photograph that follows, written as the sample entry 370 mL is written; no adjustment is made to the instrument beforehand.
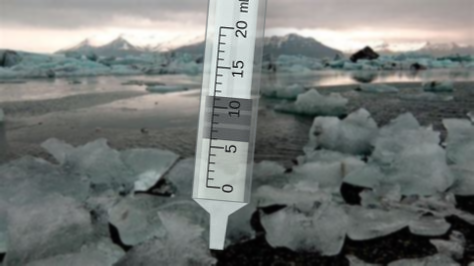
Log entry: 6 mL
